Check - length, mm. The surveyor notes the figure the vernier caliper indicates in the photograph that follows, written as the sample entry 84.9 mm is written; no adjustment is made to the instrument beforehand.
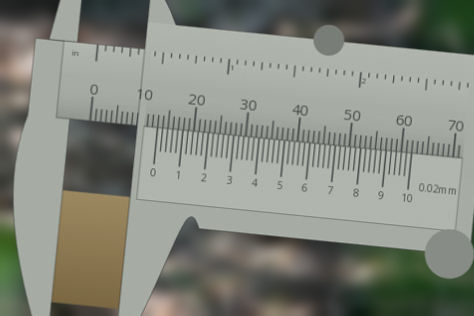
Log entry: 13.0 mm
